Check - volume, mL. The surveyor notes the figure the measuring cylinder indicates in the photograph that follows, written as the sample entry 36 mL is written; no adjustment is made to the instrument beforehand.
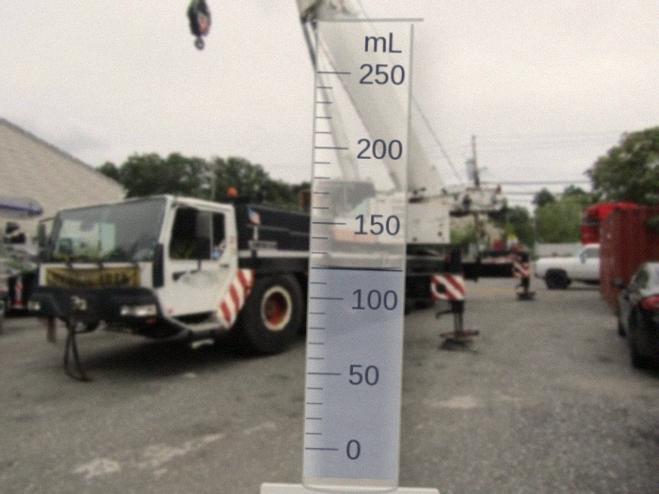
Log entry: 120 mL
